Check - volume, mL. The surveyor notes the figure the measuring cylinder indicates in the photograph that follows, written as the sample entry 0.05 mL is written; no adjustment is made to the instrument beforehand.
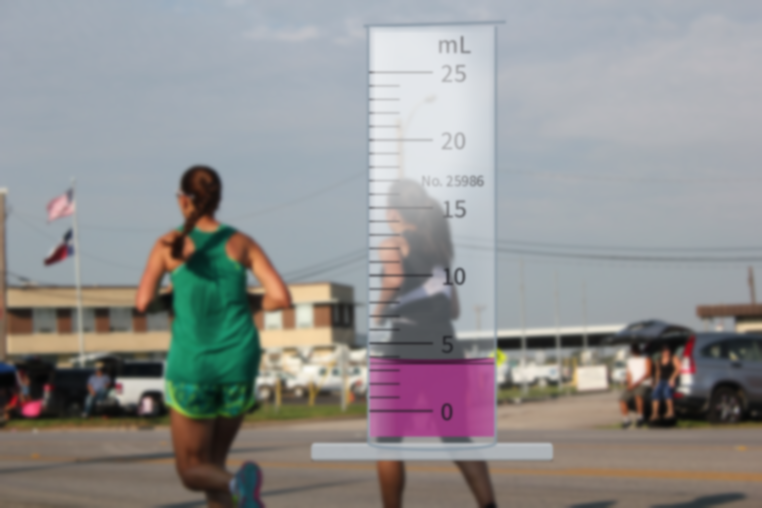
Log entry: 3.5 mL
